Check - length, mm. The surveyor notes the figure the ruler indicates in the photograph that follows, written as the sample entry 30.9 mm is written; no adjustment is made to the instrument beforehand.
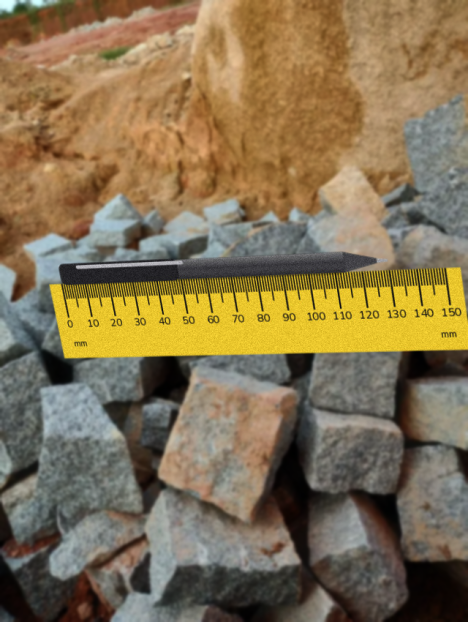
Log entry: 130 mm
